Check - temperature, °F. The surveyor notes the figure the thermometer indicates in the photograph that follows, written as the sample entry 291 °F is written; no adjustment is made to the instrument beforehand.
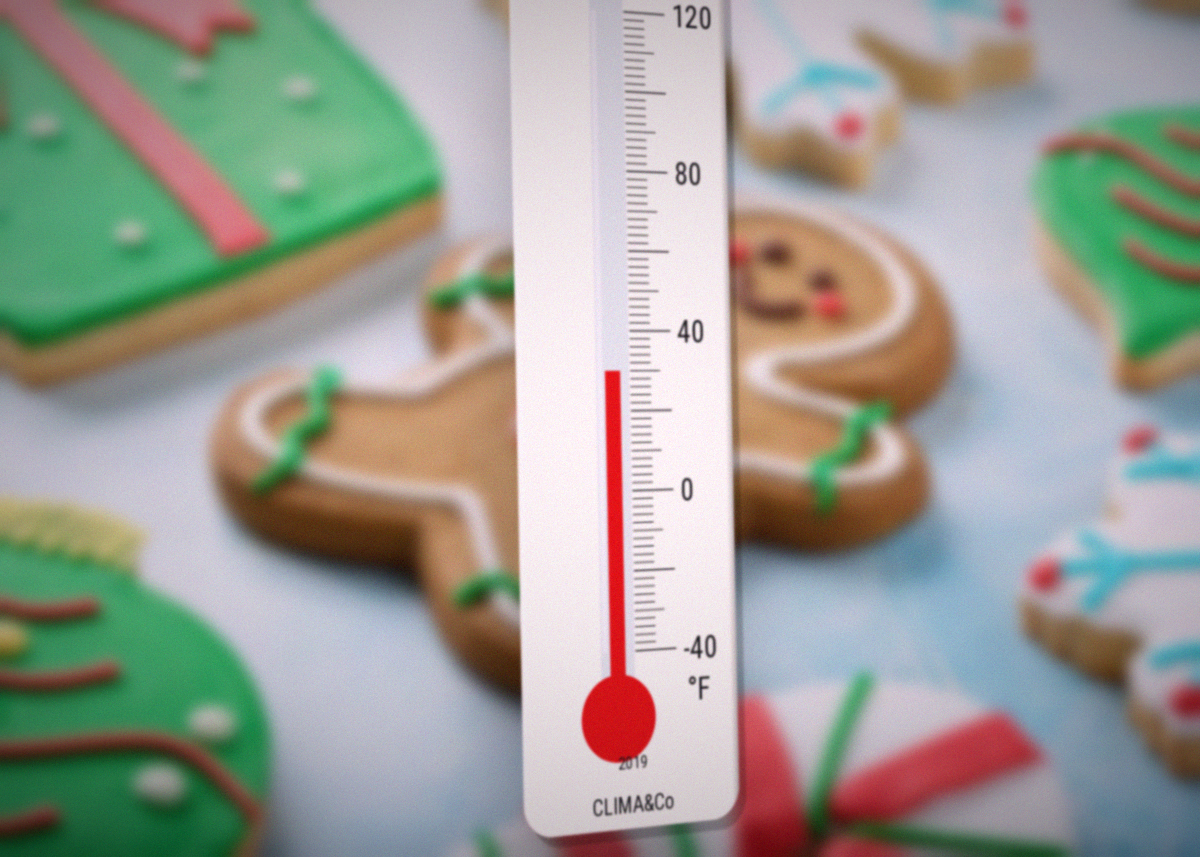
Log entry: 30 °F
